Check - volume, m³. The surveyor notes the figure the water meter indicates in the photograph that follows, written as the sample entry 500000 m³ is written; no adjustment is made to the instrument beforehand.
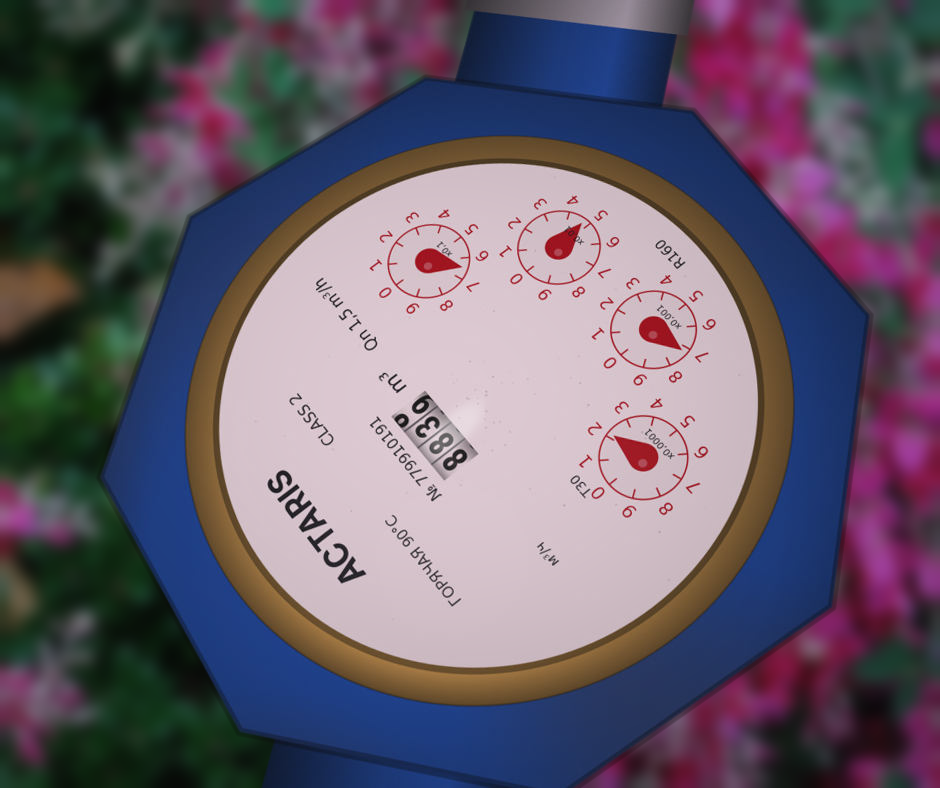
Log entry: 8838.6472 m³
